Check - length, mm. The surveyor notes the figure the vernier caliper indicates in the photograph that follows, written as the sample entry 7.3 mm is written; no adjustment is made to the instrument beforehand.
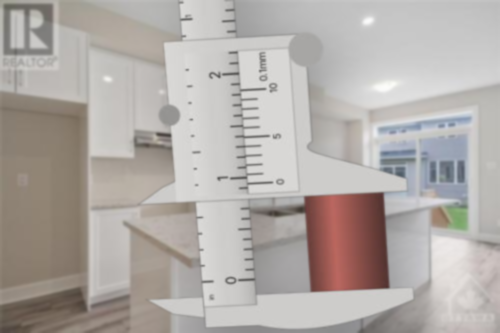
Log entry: 9.4 mm
